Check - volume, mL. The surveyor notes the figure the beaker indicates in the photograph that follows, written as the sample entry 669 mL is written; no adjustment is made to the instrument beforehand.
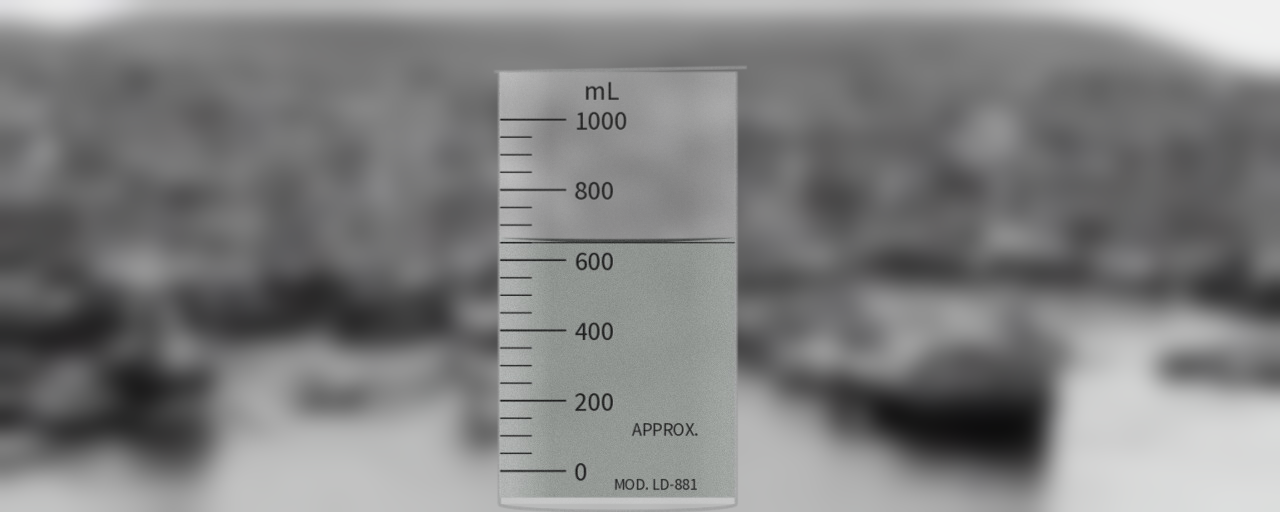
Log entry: 650 mL
